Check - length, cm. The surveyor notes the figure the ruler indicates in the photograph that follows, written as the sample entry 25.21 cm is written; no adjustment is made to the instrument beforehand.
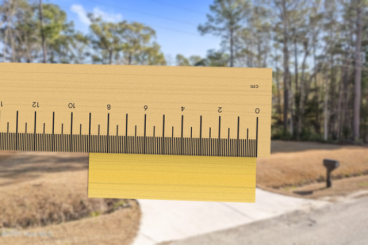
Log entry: 9 cm
